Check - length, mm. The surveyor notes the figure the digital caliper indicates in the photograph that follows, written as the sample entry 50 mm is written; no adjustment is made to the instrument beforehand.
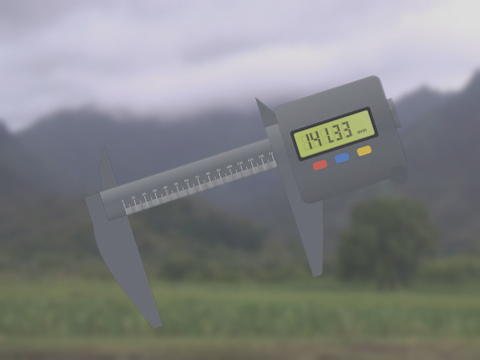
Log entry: 141.33 mm
